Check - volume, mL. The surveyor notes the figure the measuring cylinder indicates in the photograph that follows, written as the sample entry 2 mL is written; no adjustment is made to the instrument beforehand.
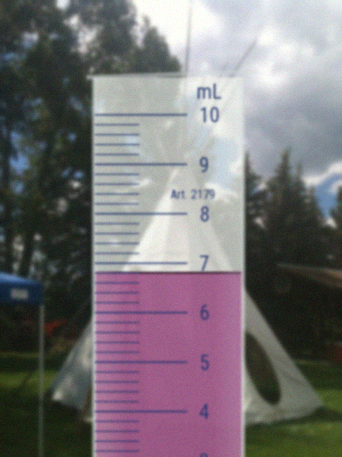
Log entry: 6.8 mL
